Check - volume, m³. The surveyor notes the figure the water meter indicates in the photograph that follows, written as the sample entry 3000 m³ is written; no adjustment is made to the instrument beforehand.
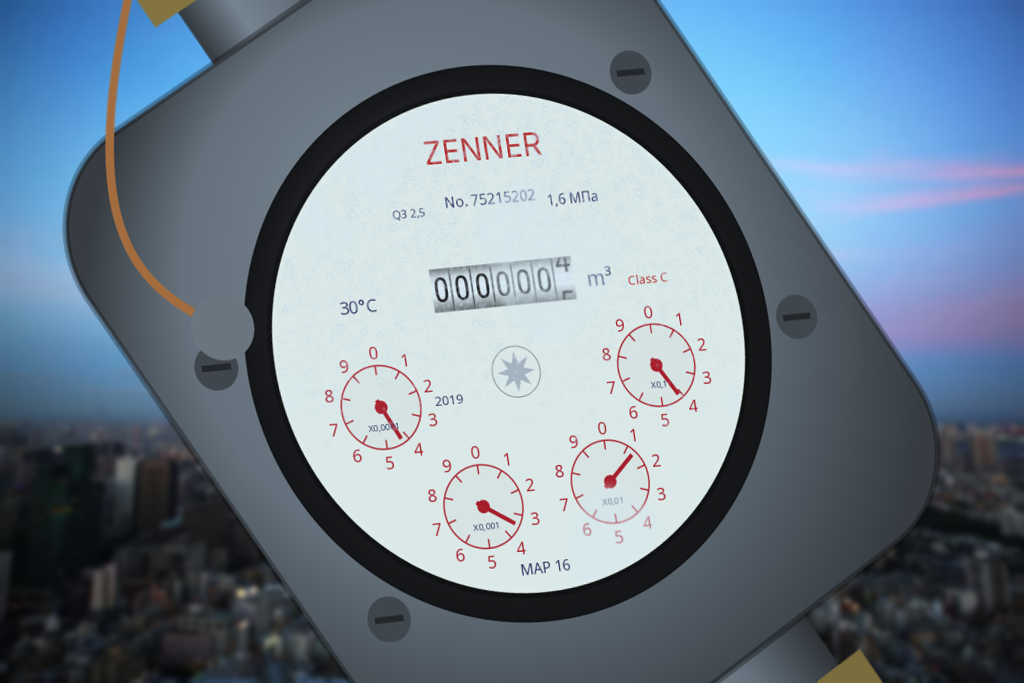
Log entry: 4.4134 m³
